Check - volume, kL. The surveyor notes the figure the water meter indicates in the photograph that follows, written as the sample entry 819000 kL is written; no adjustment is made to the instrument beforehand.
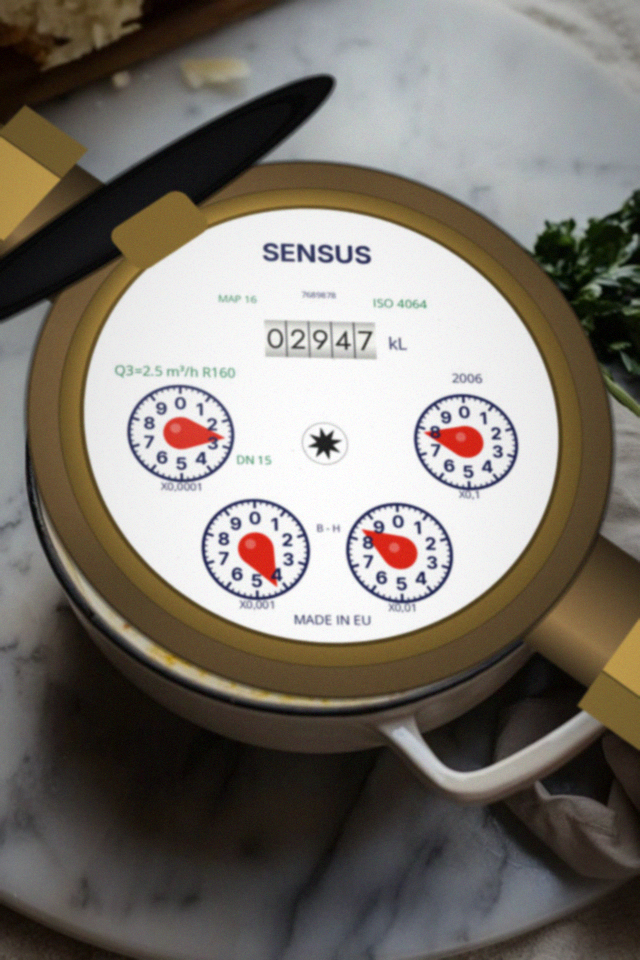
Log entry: 2947.7842 kL
